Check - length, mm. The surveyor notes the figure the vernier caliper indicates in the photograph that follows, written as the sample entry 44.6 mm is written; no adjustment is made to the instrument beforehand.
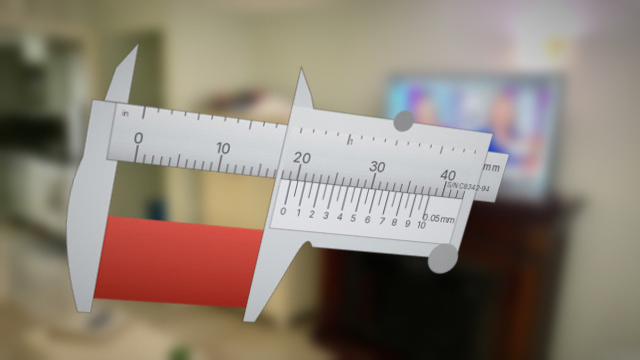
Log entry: 19.2 mm
